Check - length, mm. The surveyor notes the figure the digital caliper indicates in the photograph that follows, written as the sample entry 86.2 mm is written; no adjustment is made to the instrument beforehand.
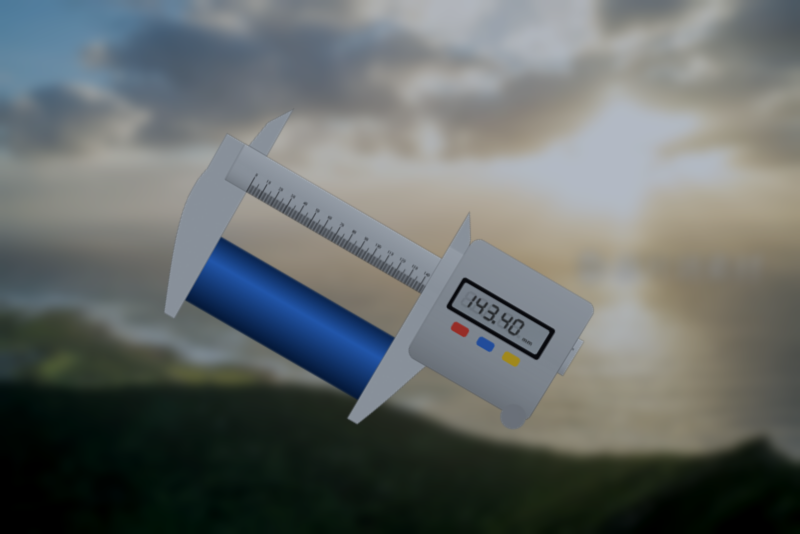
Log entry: 143.40 mm
